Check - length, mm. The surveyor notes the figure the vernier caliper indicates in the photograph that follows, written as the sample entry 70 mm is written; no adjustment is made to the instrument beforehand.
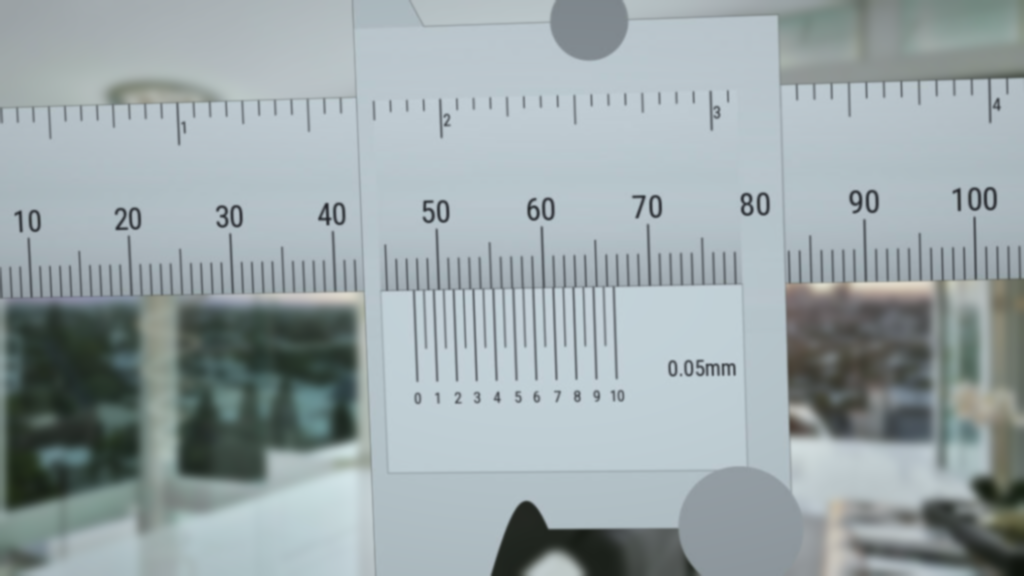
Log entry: 47.6 mm
